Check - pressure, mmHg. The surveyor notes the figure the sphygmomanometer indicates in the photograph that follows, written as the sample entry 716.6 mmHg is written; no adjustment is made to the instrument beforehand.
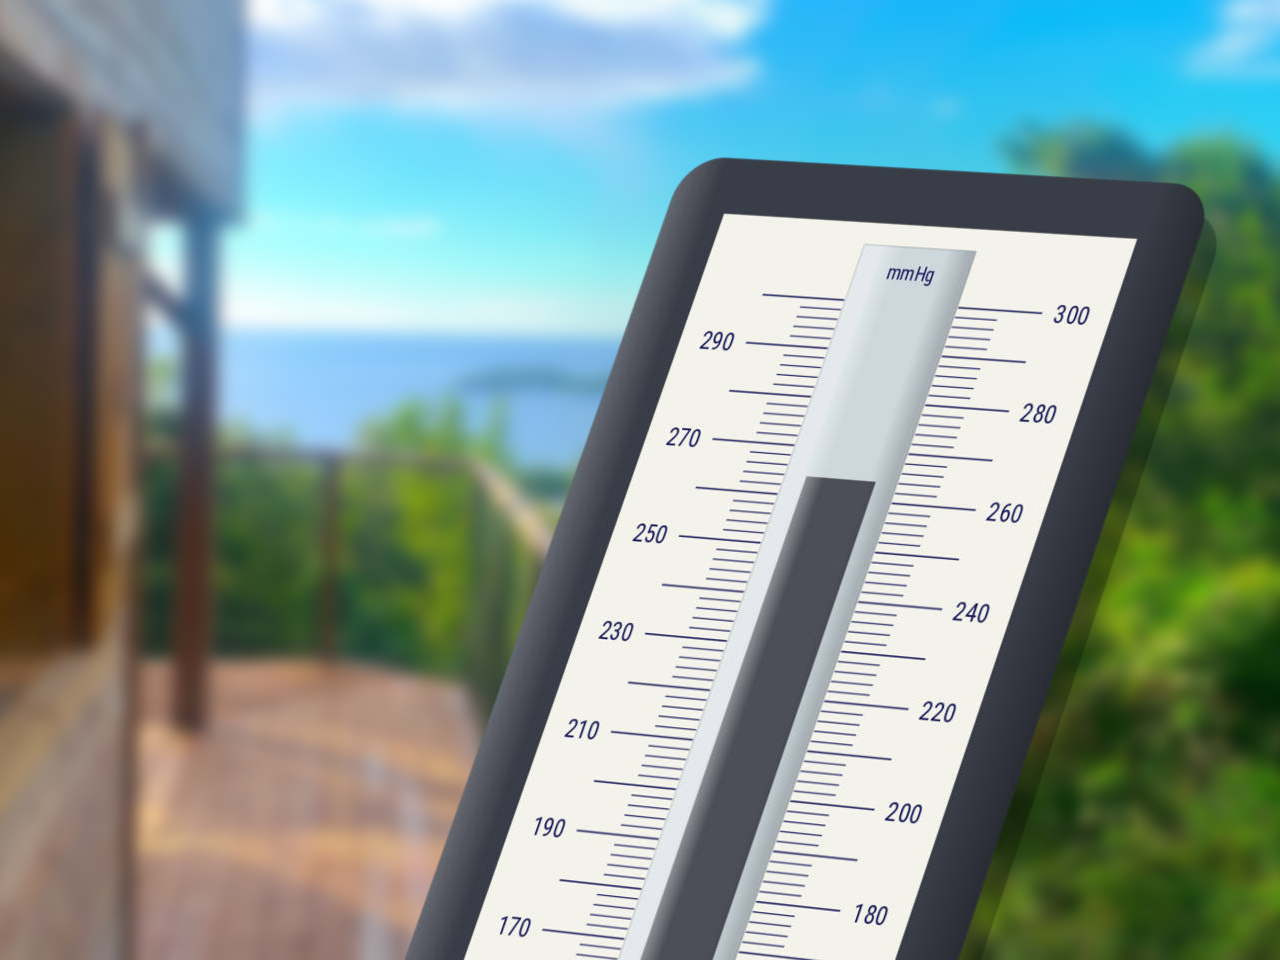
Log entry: 264 mmHg
